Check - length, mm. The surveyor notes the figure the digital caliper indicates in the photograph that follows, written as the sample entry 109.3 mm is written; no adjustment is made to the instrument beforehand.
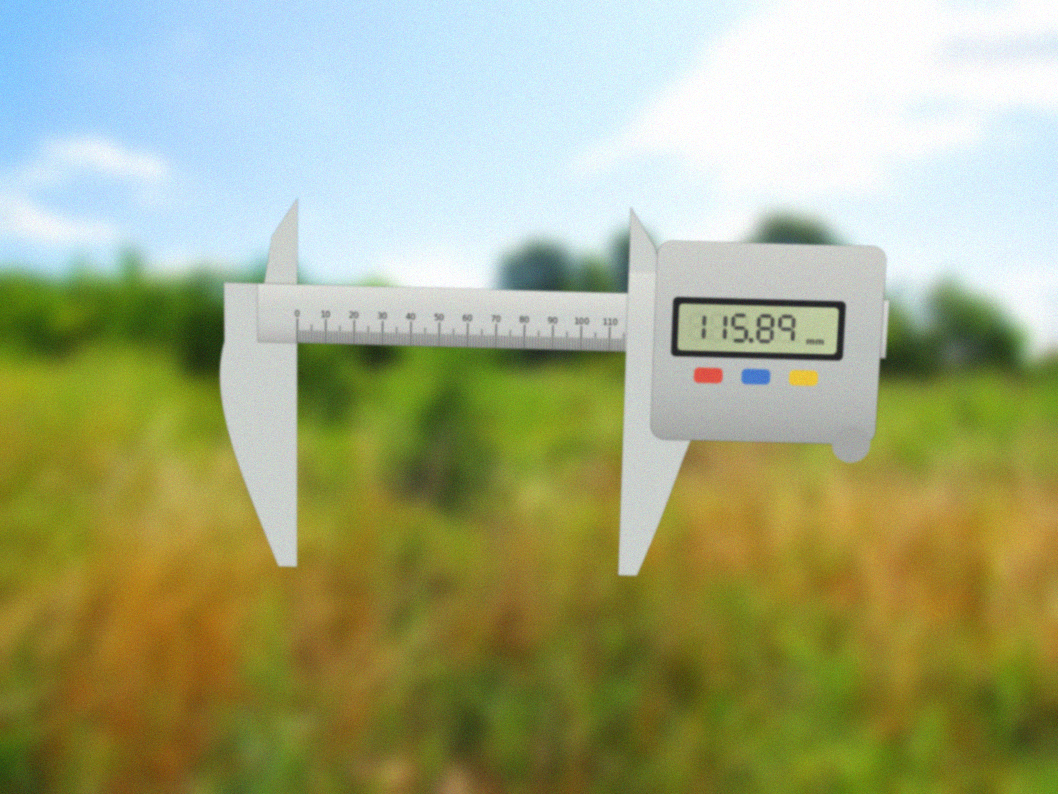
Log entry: 115.89 mm
